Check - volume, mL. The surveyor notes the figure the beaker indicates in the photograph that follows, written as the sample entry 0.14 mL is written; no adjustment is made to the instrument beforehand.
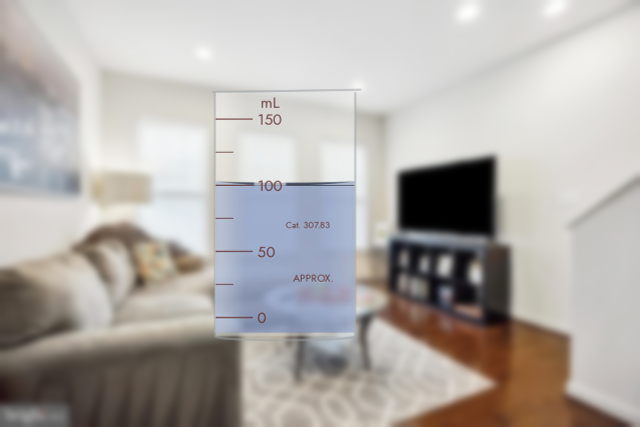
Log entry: 100 mL
